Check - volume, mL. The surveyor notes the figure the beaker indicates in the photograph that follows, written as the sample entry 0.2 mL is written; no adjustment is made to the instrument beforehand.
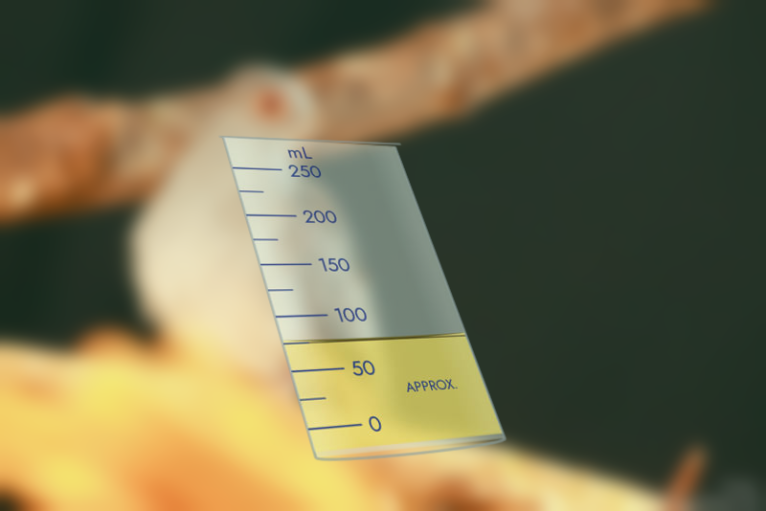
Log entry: 75 mL
